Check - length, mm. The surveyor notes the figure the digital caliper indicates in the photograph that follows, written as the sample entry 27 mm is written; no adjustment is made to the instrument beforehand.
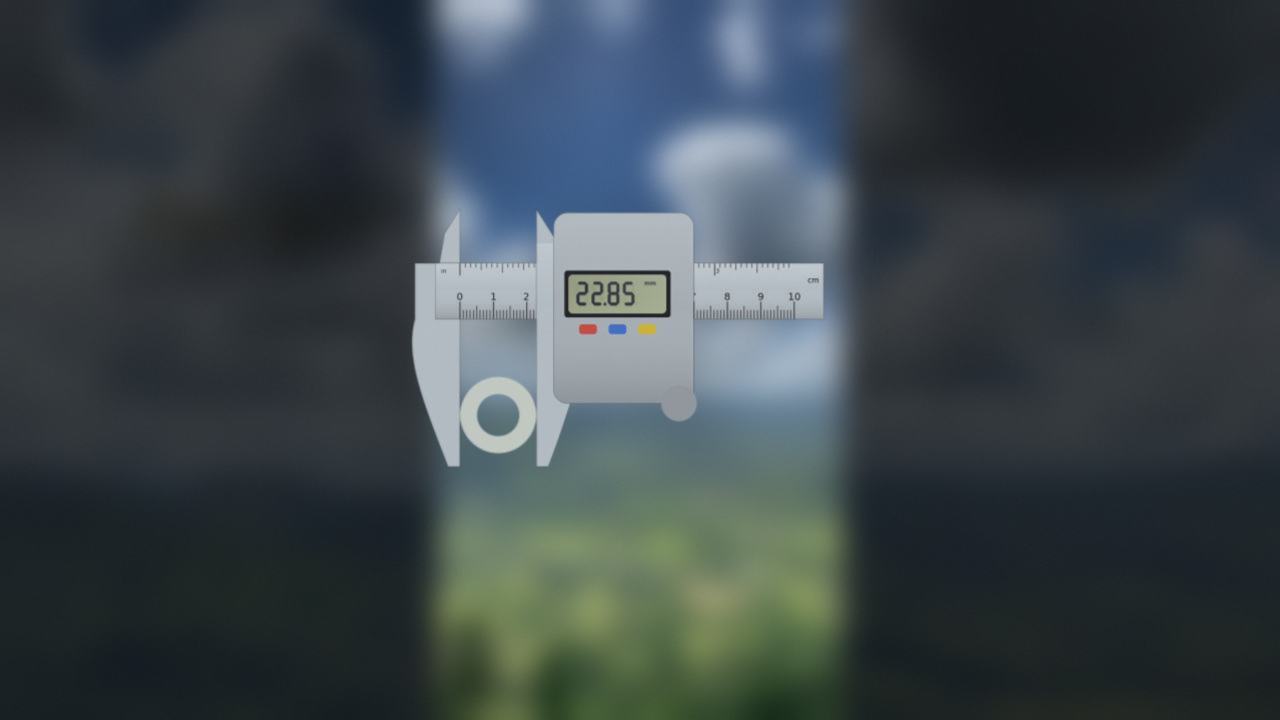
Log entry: 22.85 mm
